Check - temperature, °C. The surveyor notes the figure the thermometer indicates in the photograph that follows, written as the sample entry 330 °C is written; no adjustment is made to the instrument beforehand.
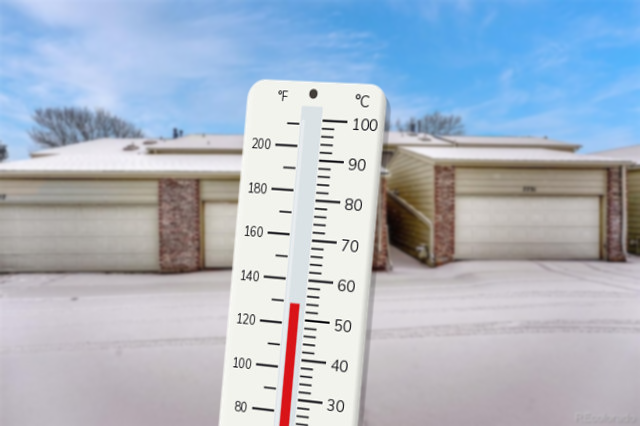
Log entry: 54 °C
